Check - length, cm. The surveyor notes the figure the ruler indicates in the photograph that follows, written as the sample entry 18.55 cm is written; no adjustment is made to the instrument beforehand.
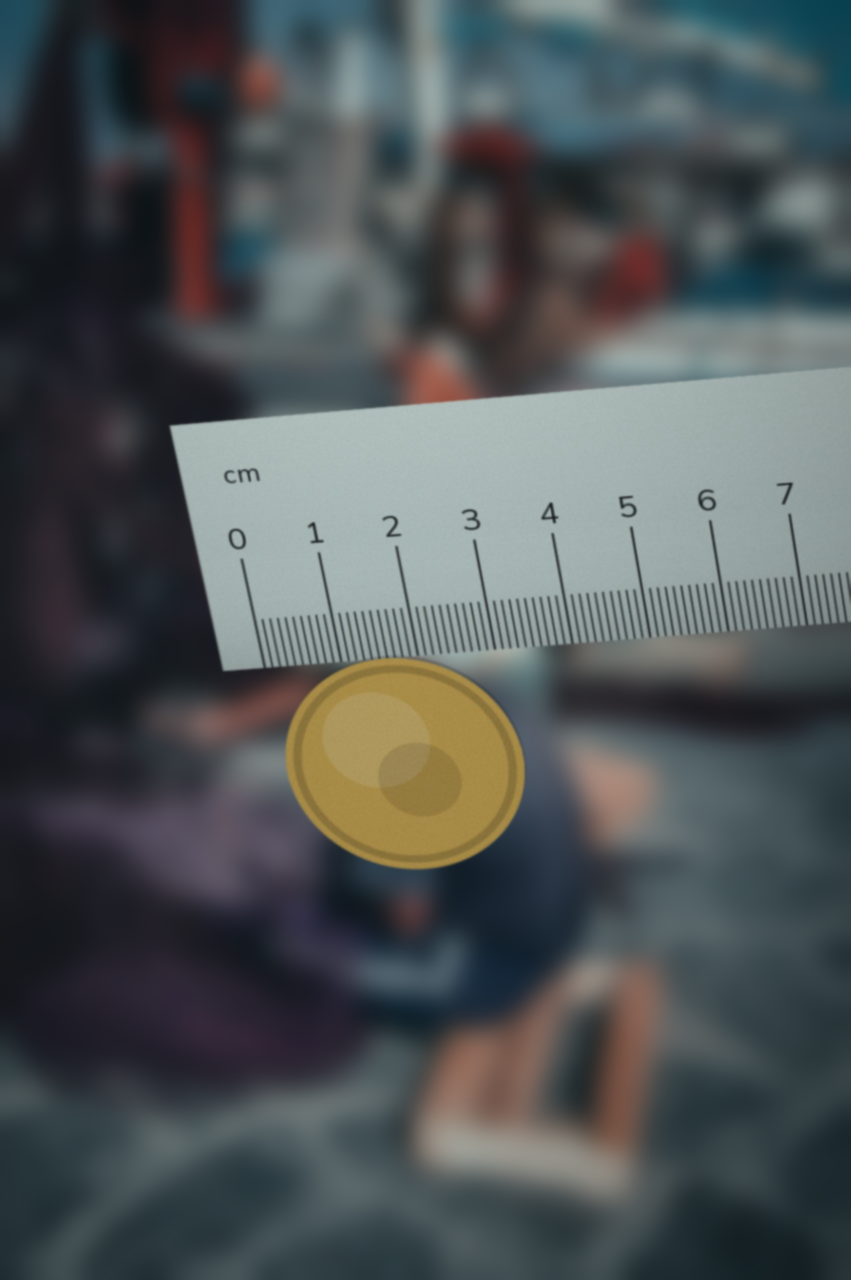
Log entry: 3.1 cm
